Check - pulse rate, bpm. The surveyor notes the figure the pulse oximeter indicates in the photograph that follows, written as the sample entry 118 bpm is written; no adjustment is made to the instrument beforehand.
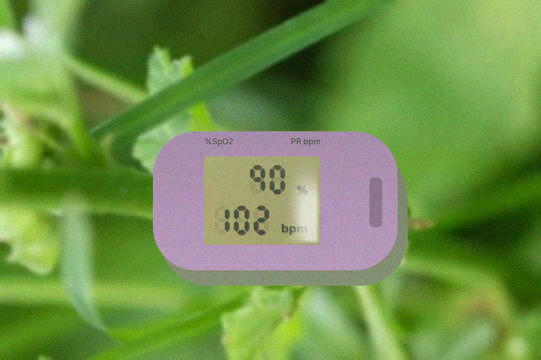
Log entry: 102 bpm
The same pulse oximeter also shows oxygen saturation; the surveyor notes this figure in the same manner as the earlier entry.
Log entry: 90 %
